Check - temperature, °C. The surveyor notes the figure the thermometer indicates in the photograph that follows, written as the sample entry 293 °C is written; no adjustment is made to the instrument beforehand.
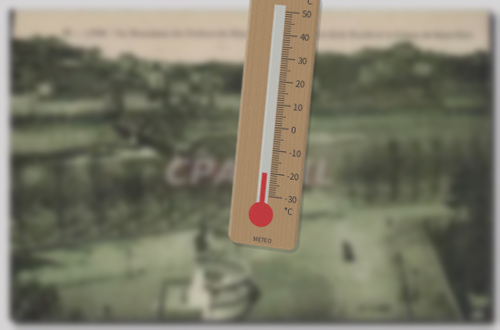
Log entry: -20 °C
